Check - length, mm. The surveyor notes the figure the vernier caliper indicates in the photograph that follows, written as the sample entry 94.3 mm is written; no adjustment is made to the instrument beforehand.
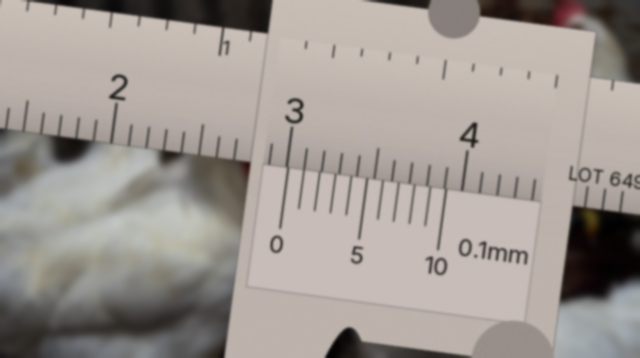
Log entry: 30.1 mm
